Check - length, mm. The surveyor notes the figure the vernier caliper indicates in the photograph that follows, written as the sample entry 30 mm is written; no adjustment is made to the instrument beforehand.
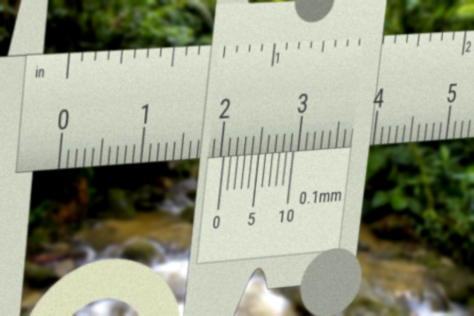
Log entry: 20.4 mm
